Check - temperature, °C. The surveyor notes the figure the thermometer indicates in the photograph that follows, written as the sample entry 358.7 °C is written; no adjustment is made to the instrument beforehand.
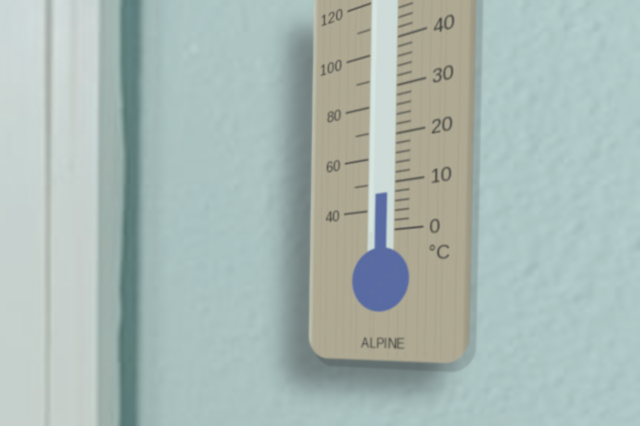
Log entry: 8 °C
